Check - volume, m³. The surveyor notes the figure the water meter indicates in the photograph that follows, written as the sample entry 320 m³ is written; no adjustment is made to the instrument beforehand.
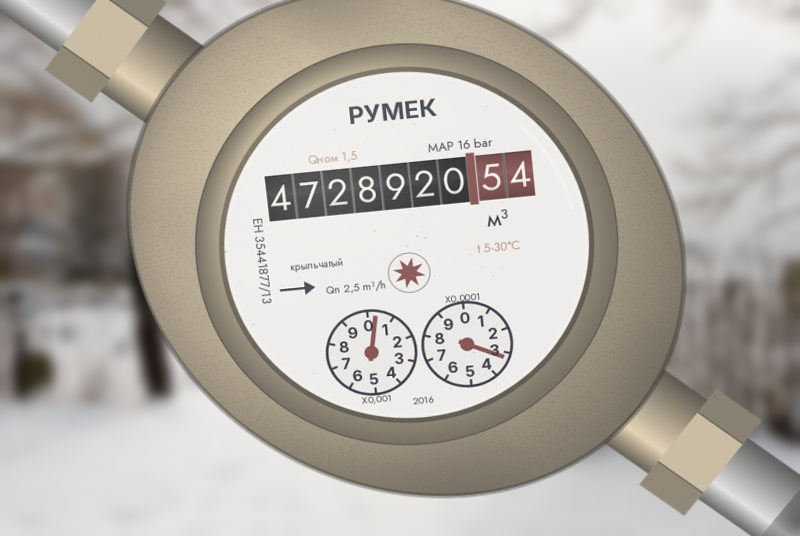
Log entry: 4728920.5403 m³
